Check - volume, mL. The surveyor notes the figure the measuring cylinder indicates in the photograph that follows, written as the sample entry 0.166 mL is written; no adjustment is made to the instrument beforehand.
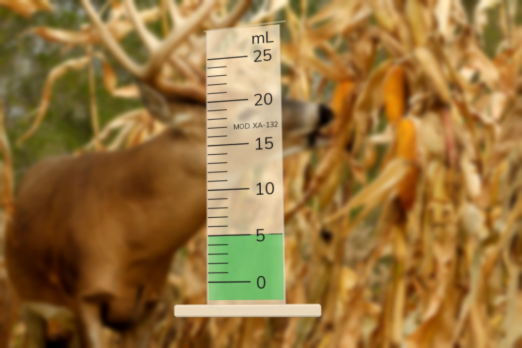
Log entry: 5 mL
